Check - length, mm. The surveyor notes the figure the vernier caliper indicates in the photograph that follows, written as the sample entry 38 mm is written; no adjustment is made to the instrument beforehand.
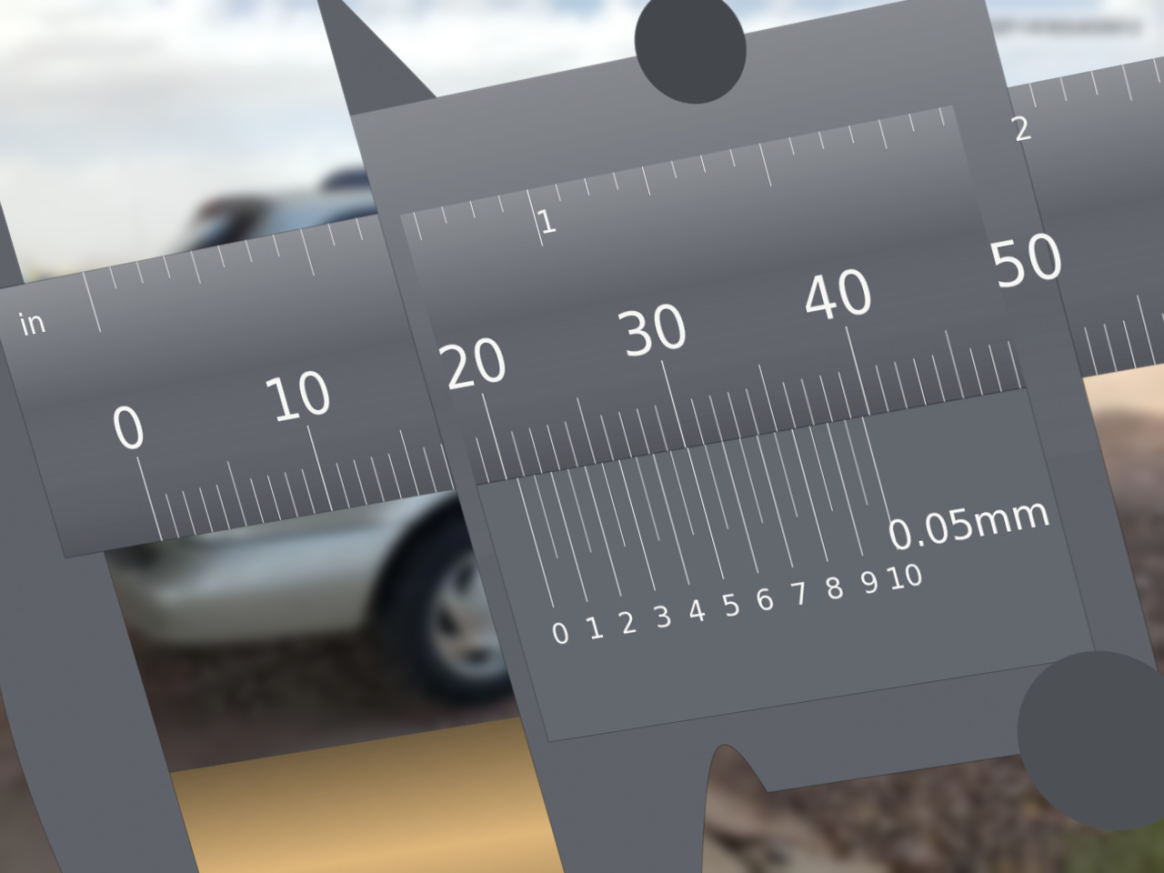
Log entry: 20.6 mm
